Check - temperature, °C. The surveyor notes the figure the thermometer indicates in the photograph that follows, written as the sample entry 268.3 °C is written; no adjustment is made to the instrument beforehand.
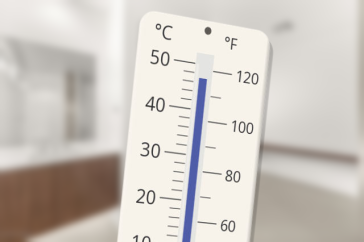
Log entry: 47 °C
